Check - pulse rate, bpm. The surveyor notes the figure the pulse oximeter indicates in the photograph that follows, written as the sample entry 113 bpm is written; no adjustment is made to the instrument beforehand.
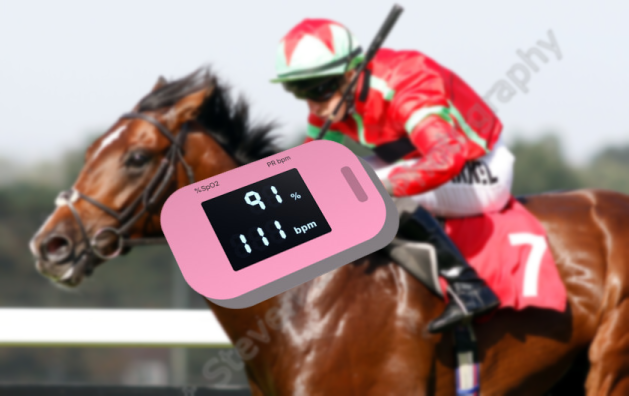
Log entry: 111 bpm
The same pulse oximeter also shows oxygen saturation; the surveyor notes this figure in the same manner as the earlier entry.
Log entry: 91 %
